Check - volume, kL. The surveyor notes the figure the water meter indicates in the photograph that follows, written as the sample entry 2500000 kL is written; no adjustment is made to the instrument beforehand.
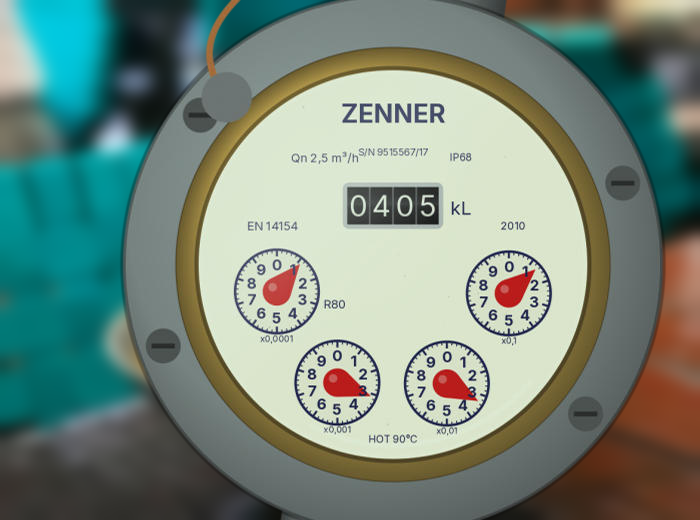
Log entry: 405.1331 kL
